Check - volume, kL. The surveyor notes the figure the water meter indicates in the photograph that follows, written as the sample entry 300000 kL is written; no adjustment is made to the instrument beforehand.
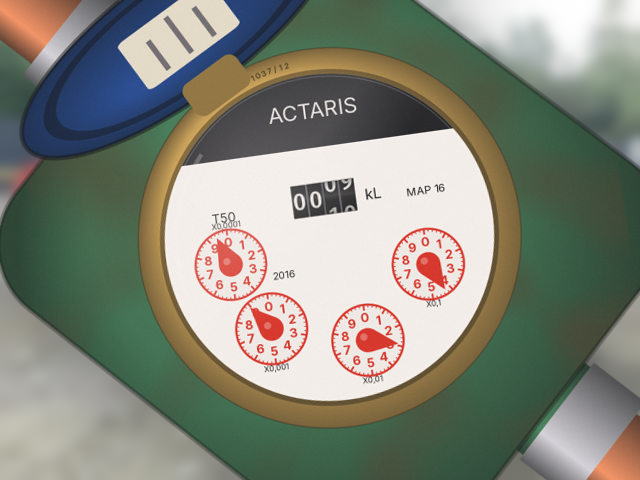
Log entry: 9.4289 kL
